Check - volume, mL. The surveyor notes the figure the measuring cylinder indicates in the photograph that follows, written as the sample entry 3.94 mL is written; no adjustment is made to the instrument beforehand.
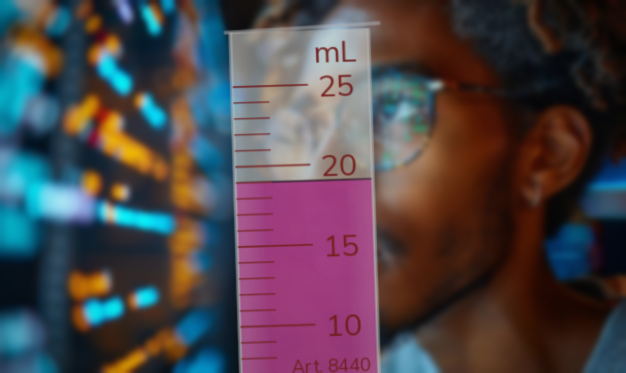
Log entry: 19 mL
